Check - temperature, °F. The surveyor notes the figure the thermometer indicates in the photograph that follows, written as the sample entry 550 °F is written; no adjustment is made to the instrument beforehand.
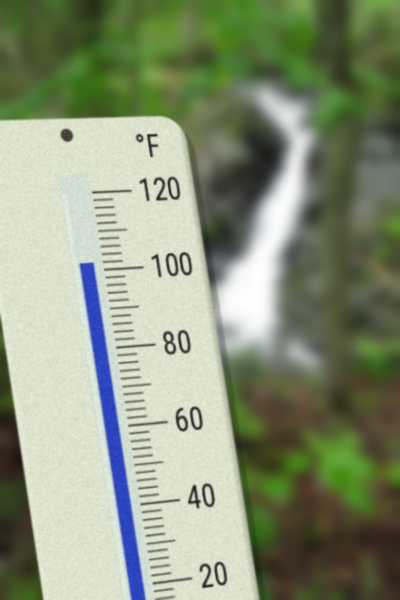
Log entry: 102 °F
